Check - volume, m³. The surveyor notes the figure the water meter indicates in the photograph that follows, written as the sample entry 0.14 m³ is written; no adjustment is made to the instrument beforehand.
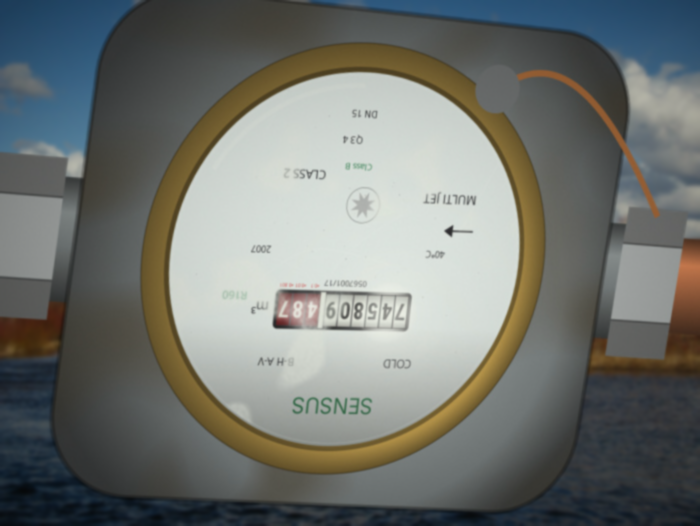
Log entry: 745809.487 m³
